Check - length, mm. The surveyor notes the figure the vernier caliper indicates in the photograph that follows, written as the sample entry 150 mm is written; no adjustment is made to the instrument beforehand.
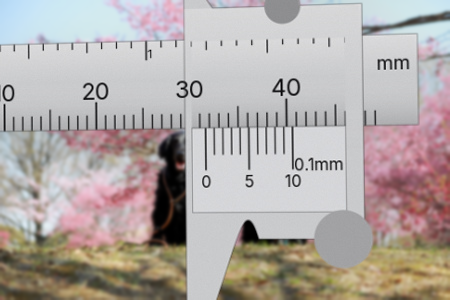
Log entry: 31.6 mm
